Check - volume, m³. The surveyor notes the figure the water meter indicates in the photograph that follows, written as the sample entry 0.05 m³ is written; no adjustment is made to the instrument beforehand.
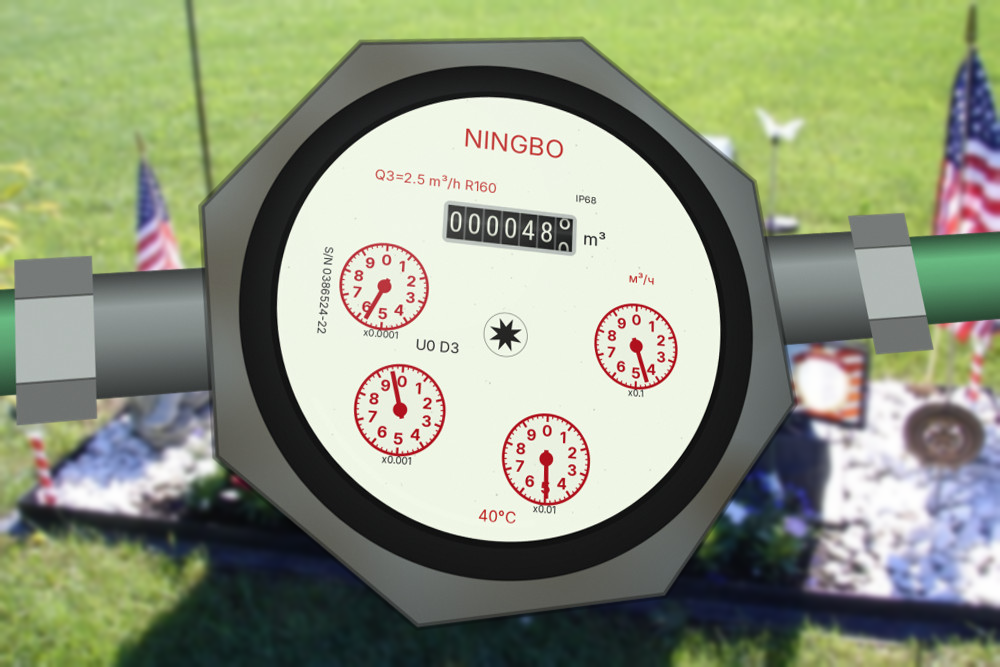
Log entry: 488.4495 m³
